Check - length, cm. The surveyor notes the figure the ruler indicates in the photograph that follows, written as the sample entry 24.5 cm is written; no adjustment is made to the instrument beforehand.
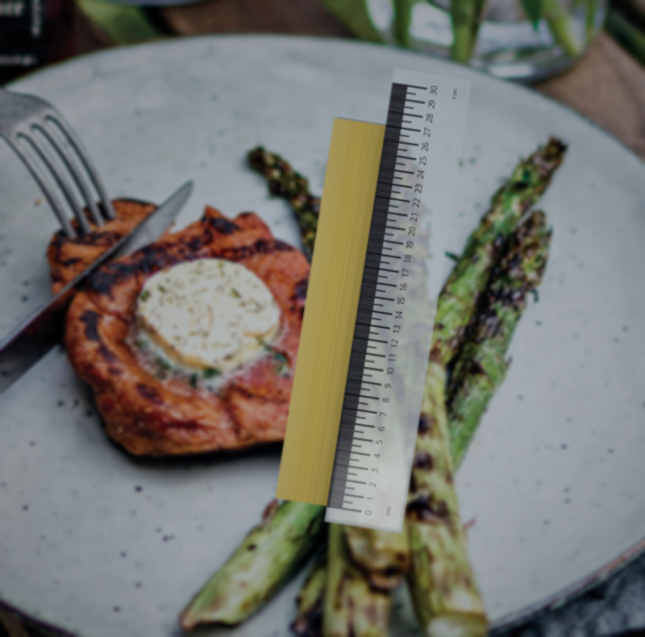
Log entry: 27 cm
